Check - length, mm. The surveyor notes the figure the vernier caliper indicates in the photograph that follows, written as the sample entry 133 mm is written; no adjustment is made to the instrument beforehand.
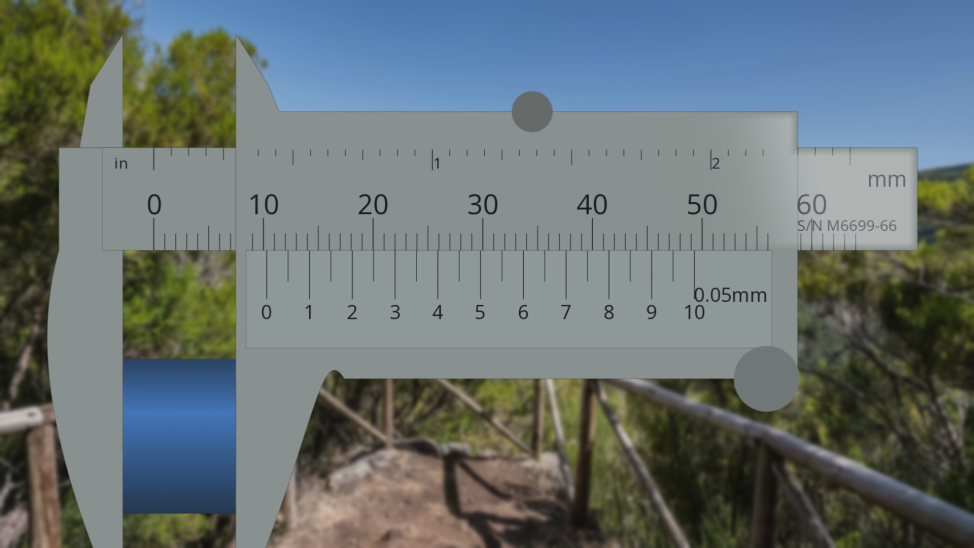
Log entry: 10.3 mm
